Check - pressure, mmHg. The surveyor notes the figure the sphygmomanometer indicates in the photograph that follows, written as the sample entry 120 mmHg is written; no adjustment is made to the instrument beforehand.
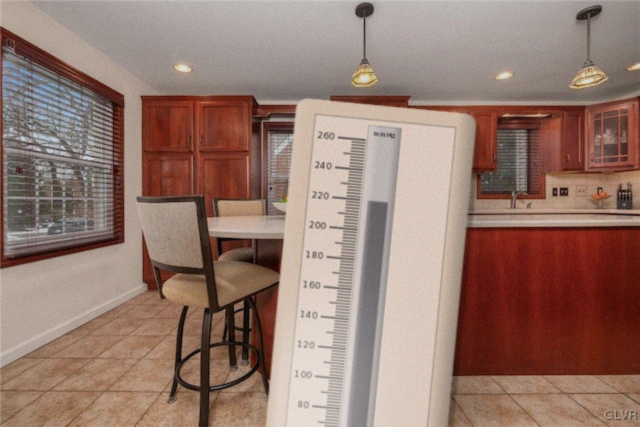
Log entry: 220 mmHg
